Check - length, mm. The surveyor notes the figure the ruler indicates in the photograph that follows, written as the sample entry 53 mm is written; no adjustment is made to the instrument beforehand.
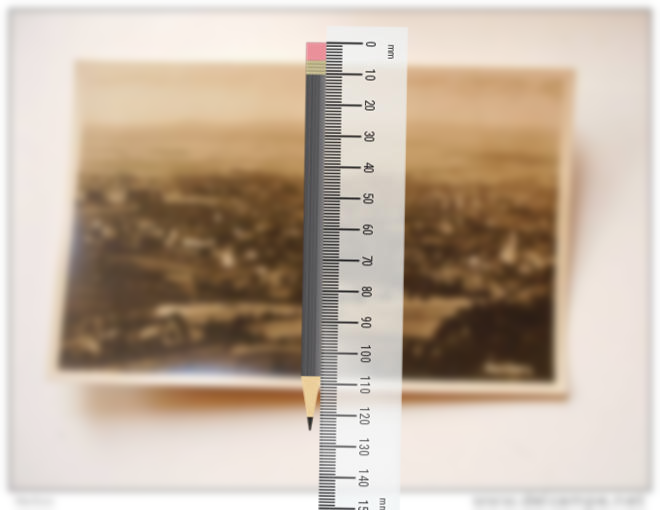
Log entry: 125 mm
